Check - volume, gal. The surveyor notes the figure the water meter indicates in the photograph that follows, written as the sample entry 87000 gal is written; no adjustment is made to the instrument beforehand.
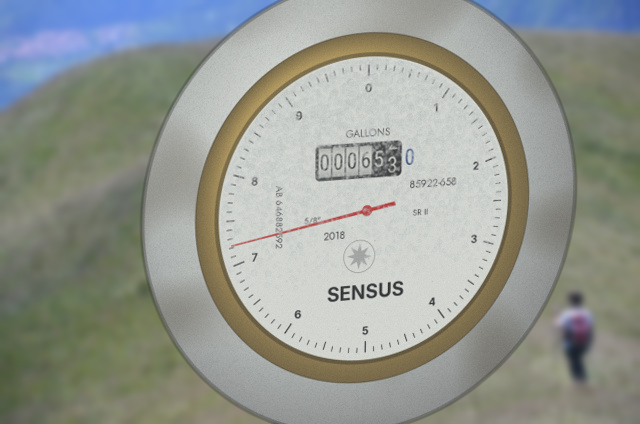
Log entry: 6527.2 gal
